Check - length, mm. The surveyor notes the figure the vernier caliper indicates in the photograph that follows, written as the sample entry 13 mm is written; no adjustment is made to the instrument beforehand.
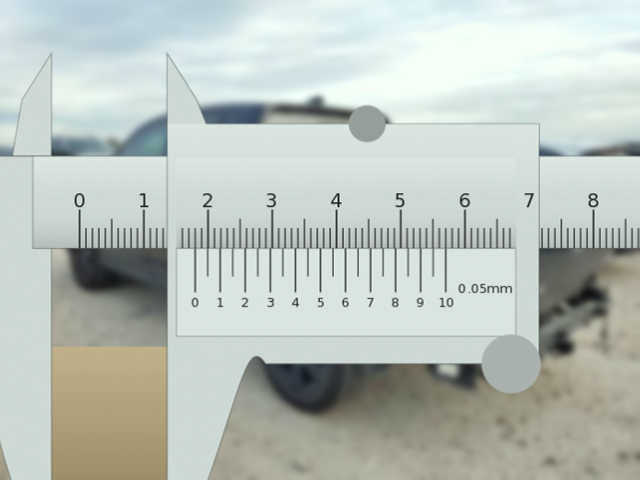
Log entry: 18.0 mm
